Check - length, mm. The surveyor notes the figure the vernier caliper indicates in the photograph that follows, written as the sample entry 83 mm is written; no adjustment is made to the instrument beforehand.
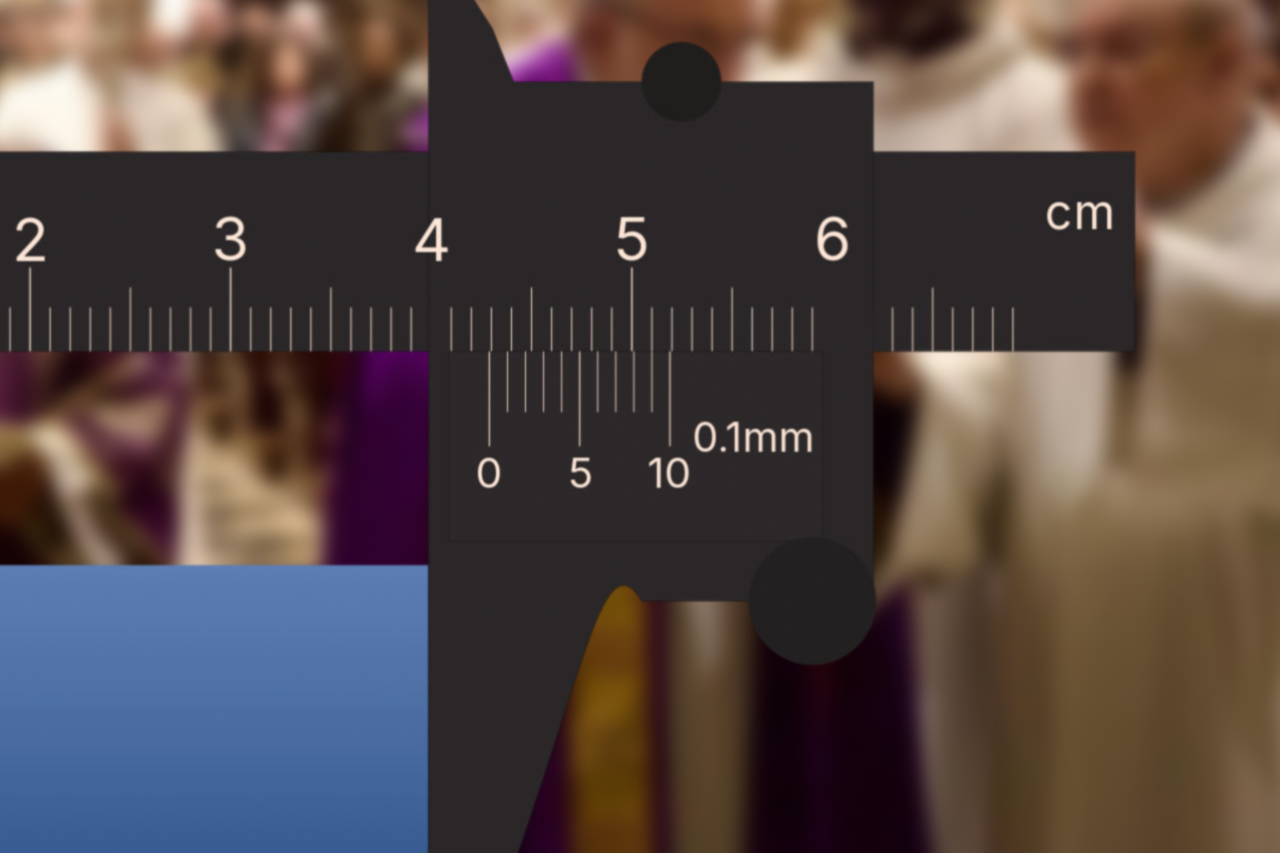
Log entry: 42.9 mm
